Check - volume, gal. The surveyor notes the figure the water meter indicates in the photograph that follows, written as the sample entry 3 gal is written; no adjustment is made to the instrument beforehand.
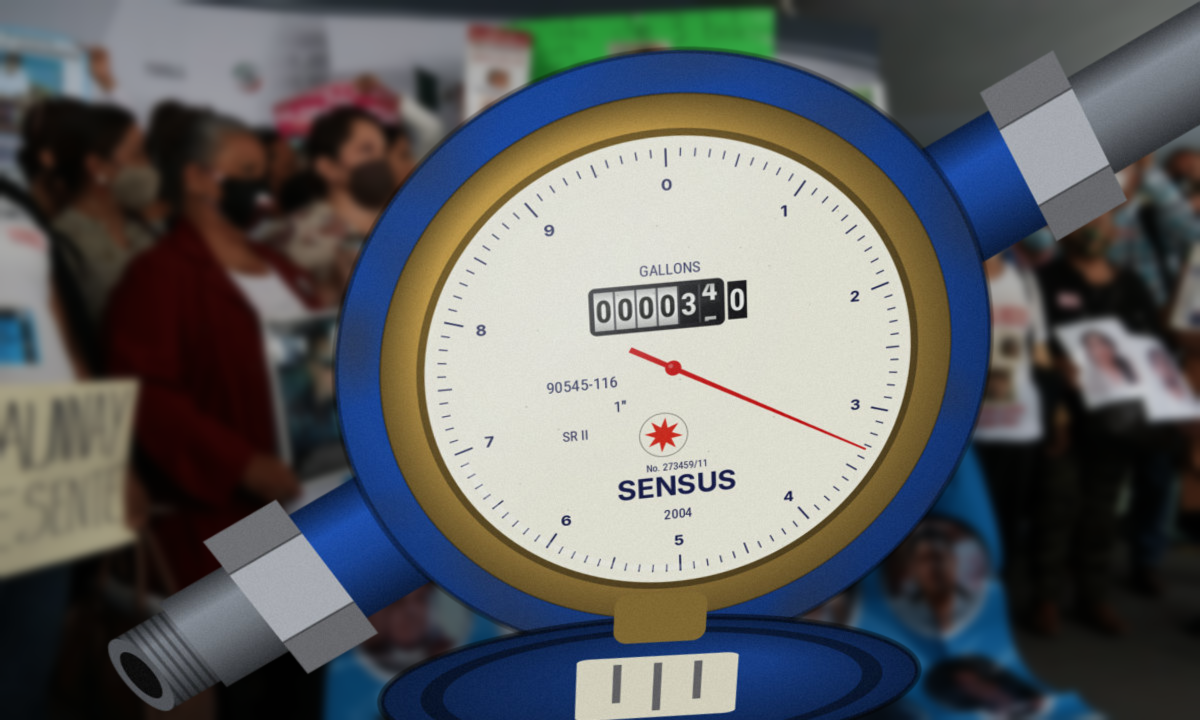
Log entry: 343.3 gal
